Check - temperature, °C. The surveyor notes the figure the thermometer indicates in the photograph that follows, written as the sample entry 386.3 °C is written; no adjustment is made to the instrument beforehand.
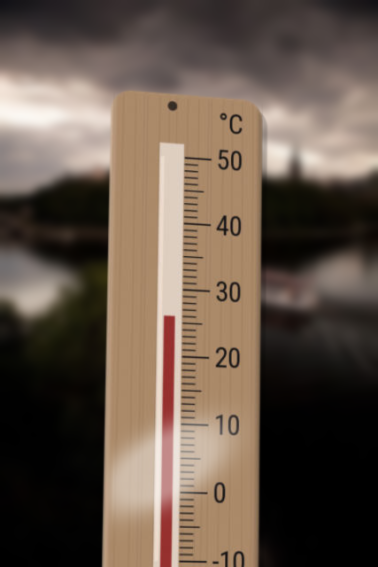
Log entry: 26 °C
